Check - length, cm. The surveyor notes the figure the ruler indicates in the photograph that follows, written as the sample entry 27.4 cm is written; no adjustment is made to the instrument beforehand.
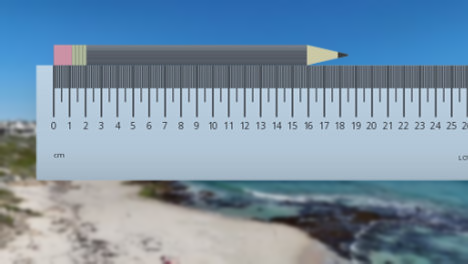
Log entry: 18.5 cm
